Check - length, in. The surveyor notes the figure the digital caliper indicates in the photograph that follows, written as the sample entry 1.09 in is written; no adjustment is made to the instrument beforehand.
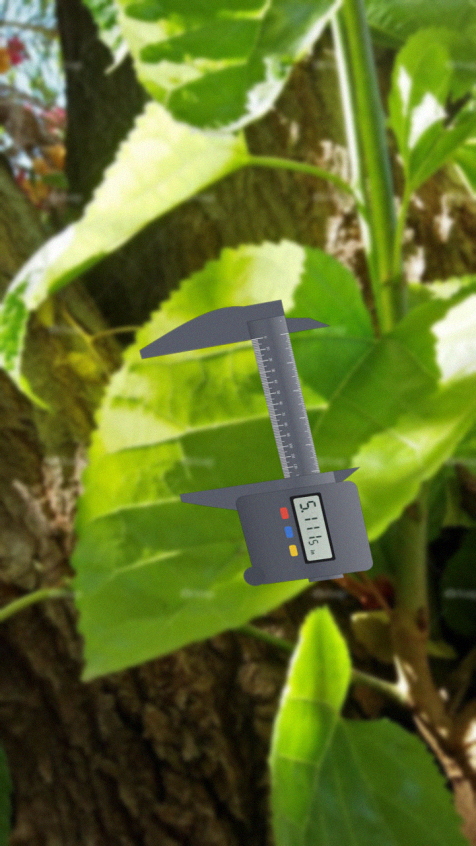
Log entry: 5.1115 in
